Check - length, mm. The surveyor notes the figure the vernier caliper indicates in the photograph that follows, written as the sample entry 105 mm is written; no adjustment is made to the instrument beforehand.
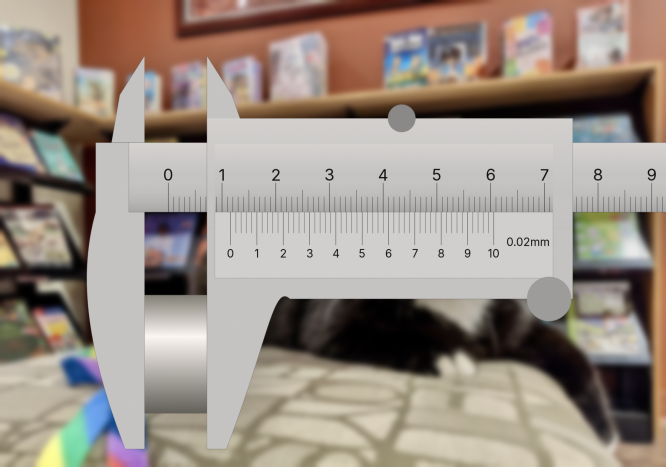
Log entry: 11.6 mm
